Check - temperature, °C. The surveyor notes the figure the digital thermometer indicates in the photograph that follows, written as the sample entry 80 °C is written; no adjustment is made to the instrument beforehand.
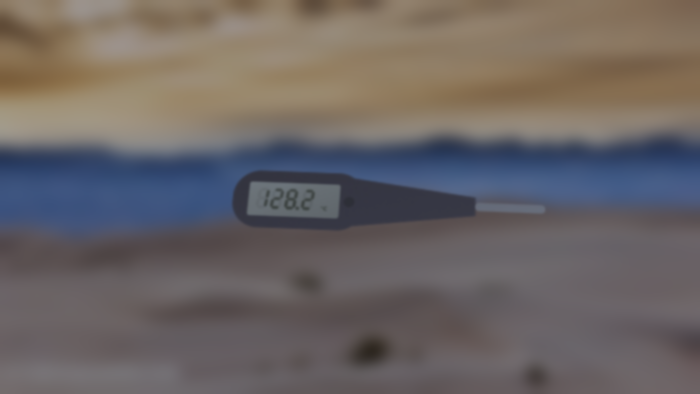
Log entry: 128.2 °C
